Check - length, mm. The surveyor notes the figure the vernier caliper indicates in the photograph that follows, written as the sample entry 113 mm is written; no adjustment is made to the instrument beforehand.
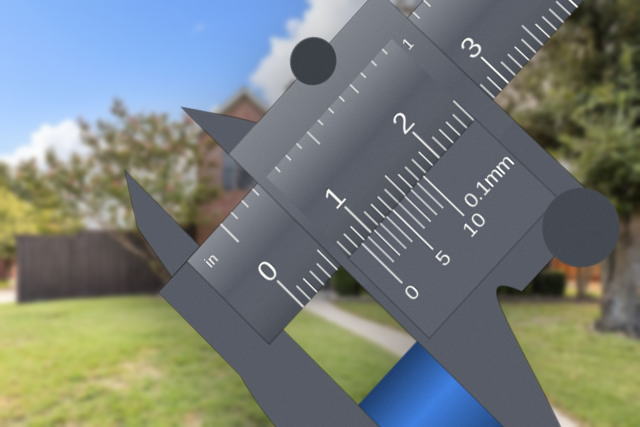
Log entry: 8.6 mm
